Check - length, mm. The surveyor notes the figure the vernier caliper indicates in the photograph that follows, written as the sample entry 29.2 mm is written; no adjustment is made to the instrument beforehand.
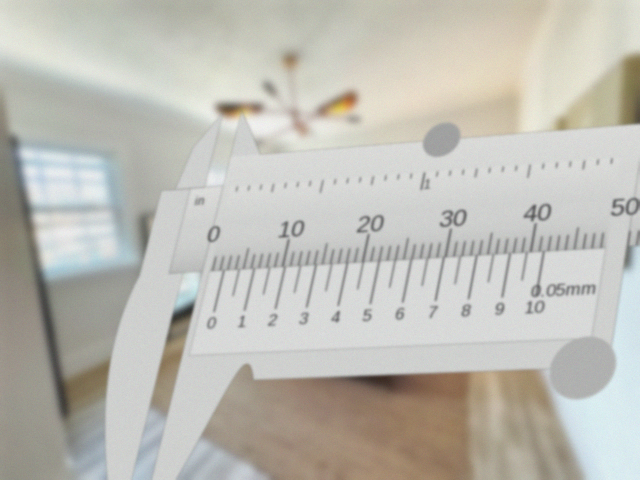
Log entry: 2.5 mm
